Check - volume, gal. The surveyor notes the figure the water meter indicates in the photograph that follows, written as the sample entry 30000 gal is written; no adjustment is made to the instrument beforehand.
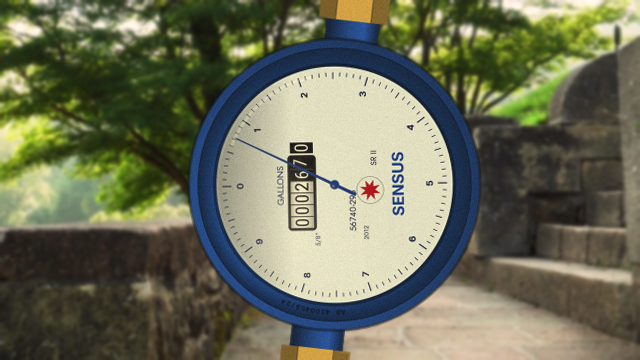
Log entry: 2670.7 gal
